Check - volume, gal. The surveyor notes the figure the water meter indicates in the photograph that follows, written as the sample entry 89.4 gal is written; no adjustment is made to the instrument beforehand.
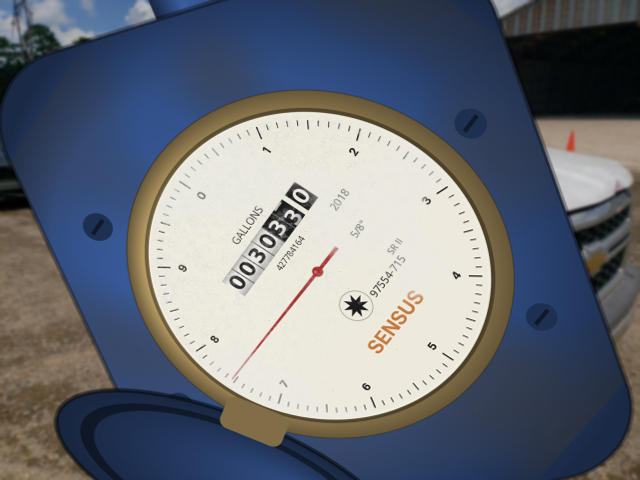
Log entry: 30327.5 gal
